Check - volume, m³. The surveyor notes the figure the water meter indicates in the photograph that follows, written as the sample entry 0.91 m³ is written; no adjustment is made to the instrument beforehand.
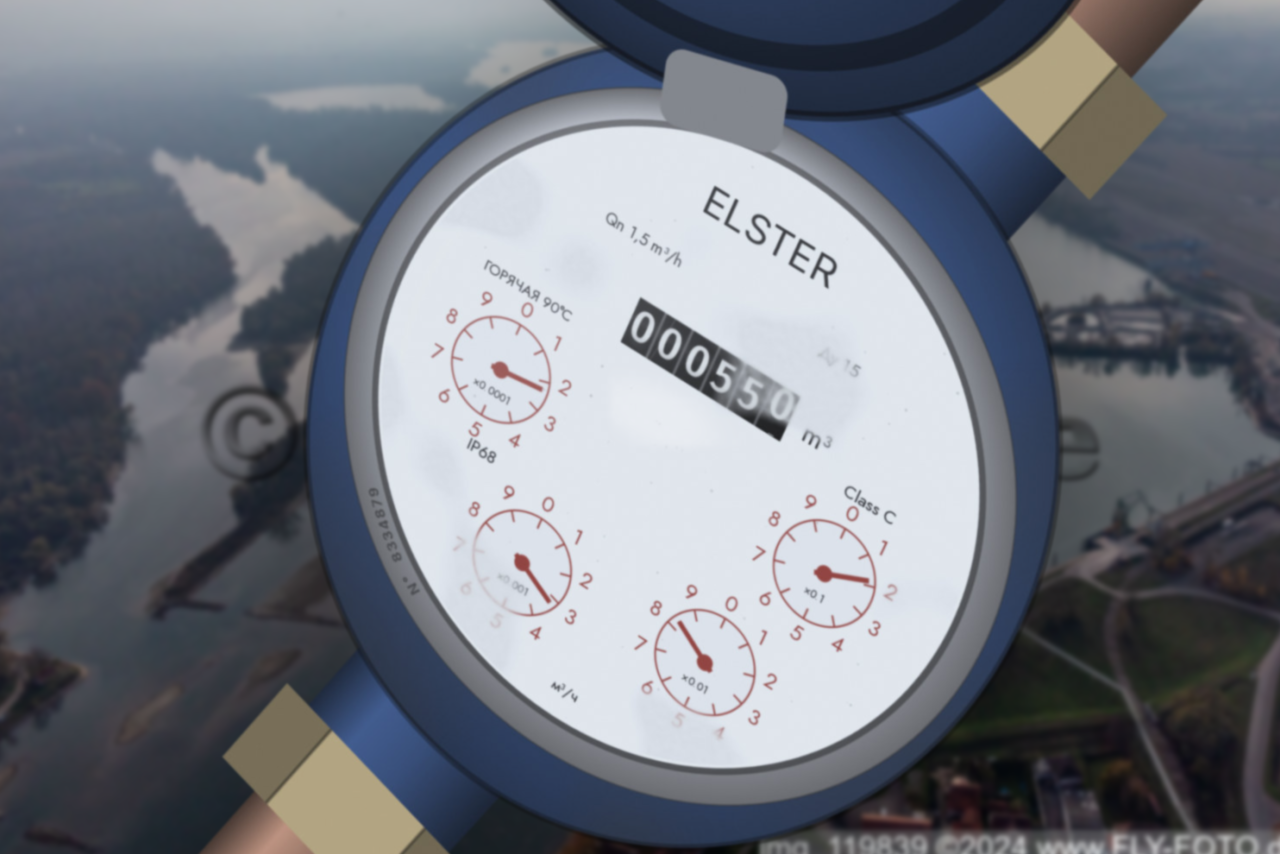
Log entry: 550.1832 m³
